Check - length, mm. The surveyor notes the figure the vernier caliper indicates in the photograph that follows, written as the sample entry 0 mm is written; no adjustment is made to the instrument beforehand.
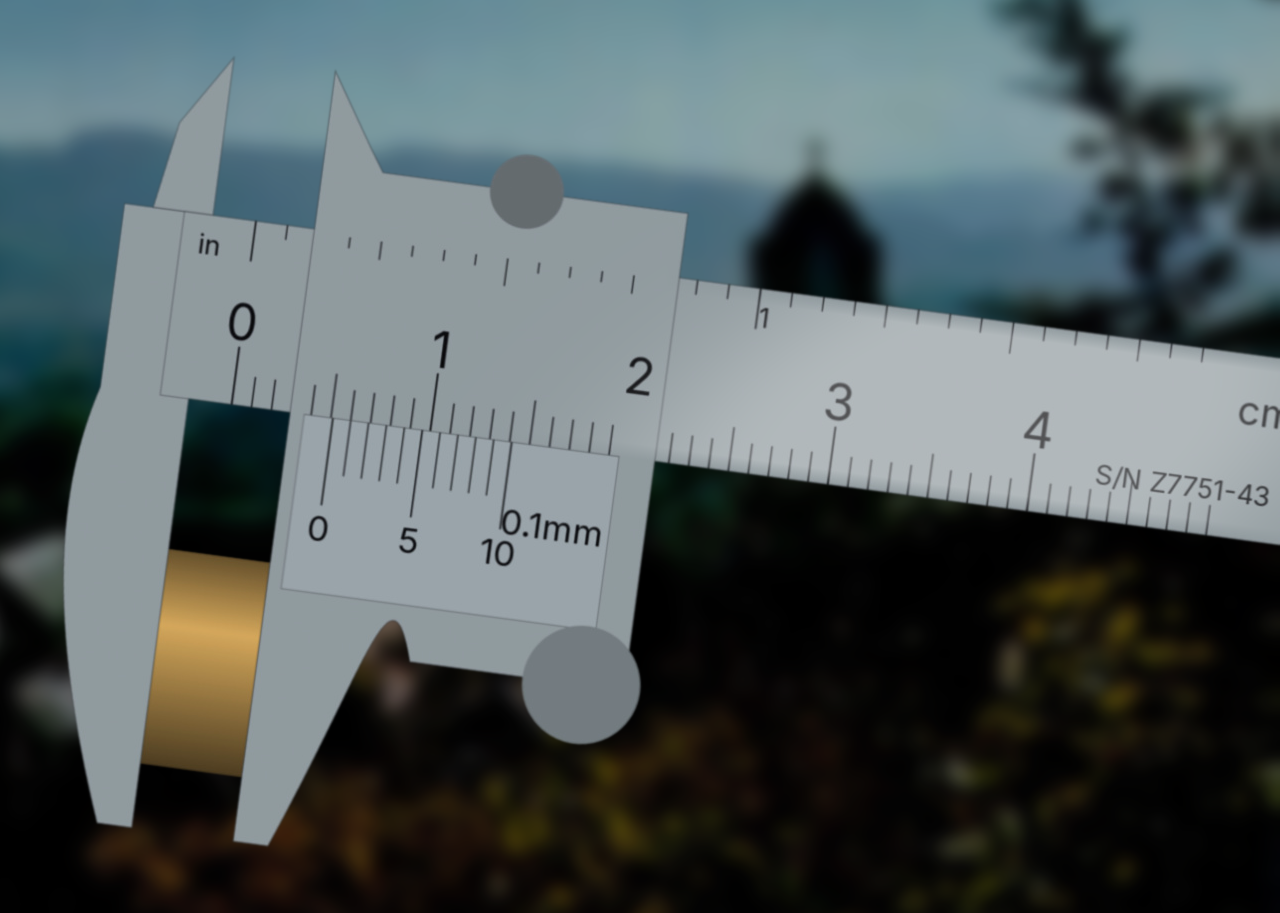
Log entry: 5.1 mm
